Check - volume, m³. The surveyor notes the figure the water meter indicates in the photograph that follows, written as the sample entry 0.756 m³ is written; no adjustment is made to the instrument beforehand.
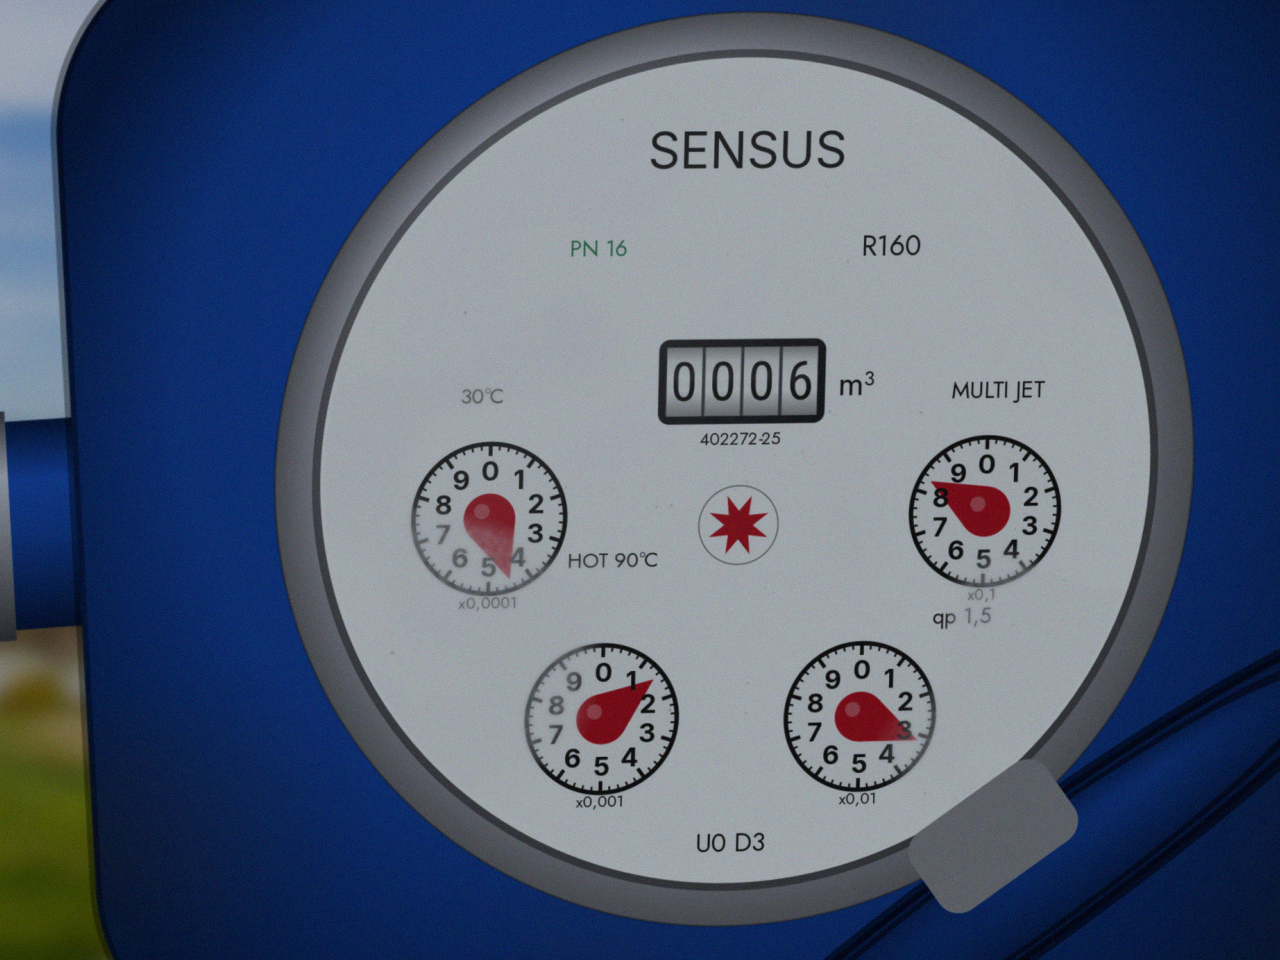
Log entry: 6.8314 m³
